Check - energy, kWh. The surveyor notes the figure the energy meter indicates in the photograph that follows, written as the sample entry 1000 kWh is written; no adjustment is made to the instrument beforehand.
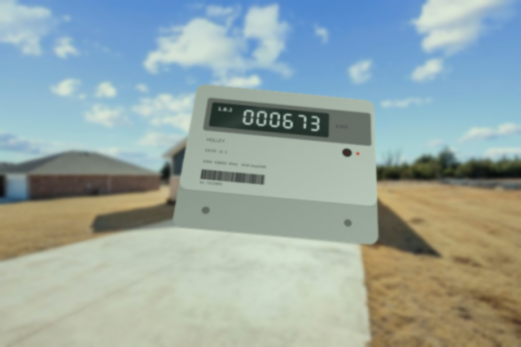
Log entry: 673 kWh
